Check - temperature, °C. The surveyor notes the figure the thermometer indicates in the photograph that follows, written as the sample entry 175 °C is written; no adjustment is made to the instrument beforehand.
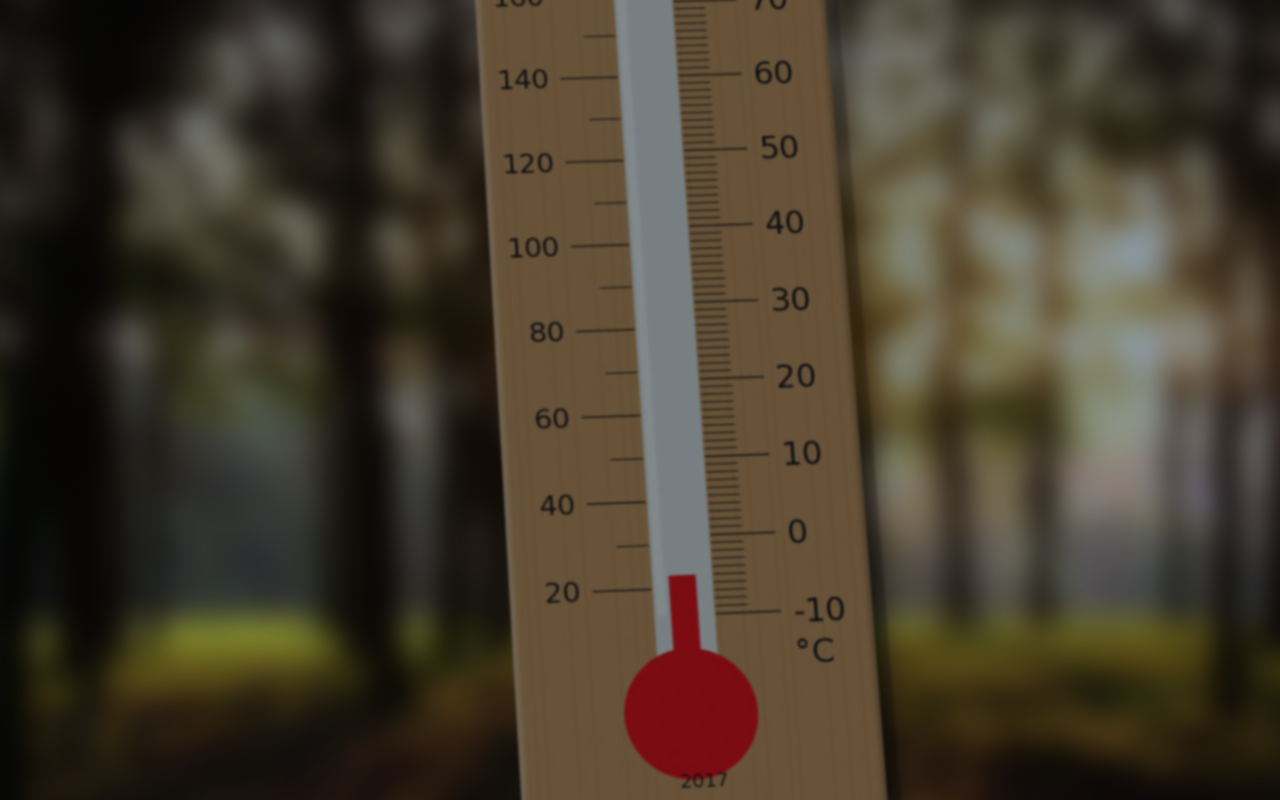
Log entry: -5 °C
